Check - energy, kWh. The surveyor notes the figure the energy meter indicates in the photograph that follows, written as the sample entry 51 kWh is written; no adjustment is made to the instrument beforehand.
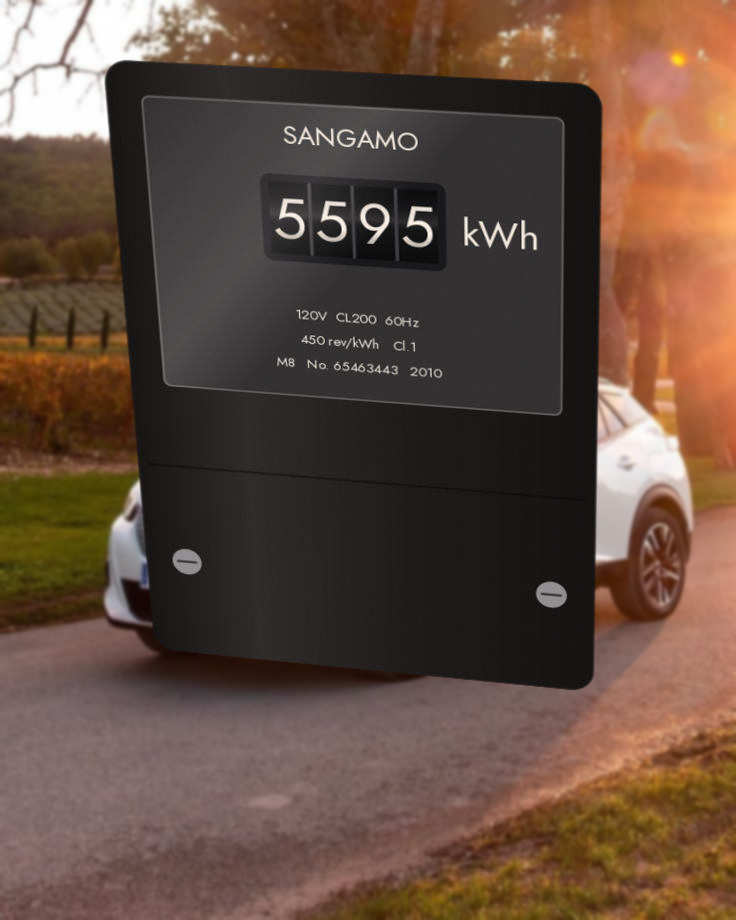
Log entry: 5595 kWh
